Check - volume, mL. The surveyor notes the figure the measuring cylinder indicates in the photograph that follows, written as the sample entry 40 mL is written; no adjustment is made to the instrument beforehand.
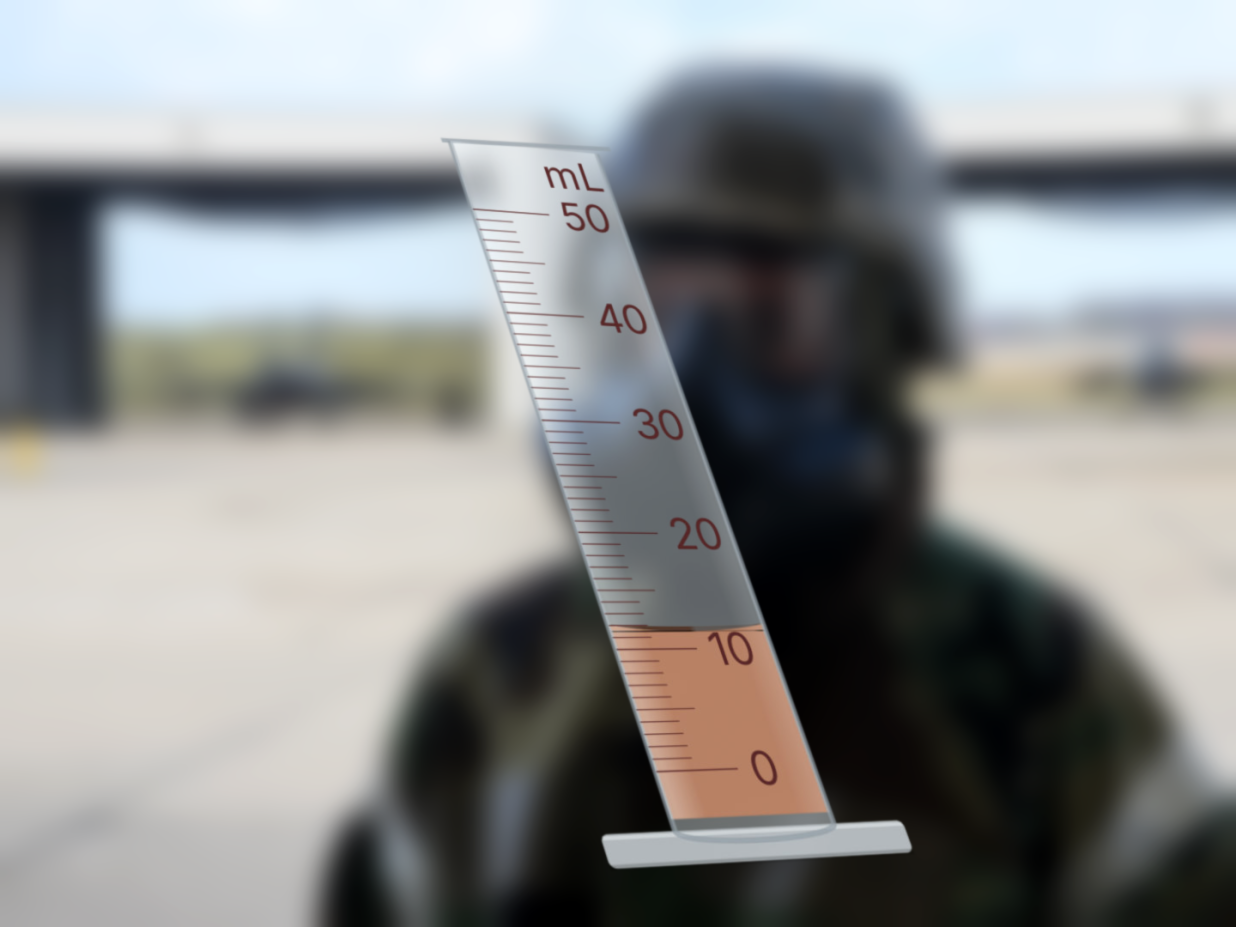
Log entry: 11.5 mL
